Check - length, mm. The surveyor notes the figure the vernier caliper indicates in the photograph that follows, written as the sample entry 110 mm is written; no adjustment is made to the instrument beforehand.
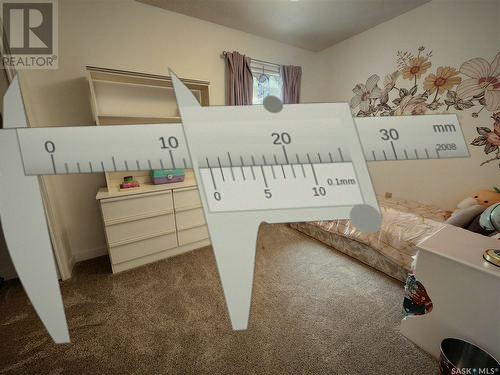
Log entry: 13.1 mm
